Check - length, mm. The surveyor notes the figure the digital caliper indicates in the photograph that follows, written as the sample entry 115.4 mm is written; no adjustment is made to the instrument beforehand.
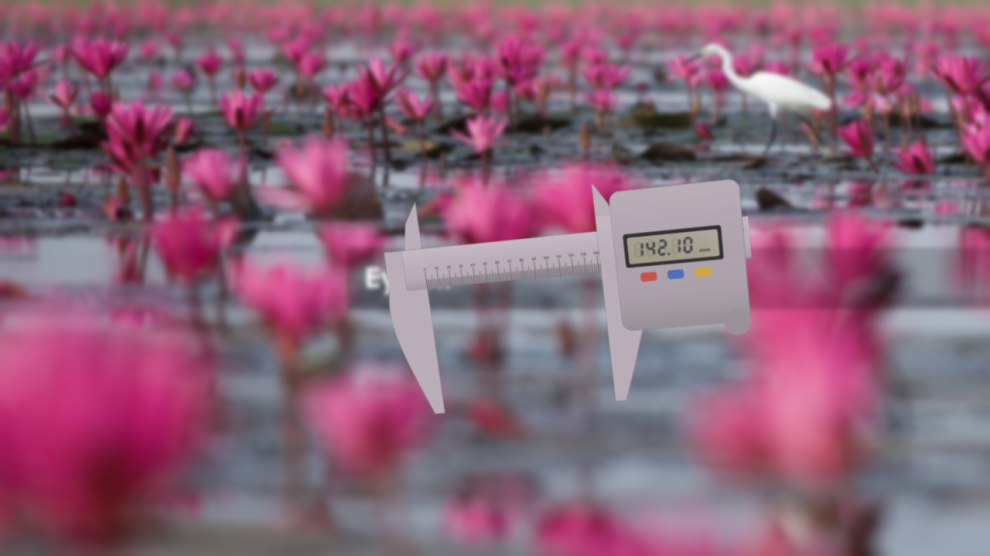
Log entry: 142.10 mm
